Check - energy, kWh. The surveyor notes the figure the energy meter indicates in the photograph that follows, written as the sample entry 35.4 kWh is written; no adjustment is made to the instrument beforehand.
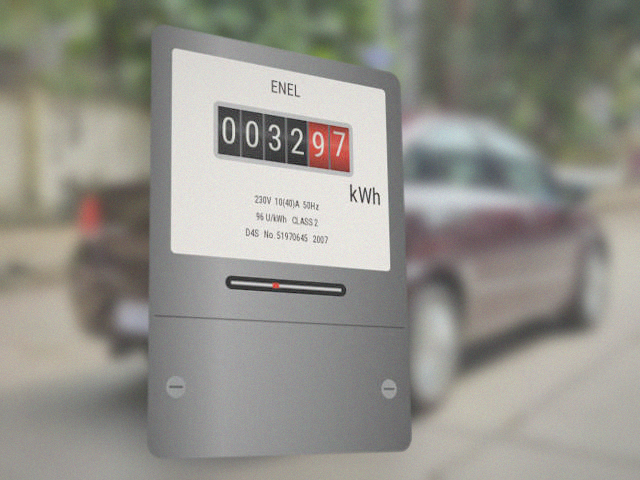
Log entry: 32.97 kWh
